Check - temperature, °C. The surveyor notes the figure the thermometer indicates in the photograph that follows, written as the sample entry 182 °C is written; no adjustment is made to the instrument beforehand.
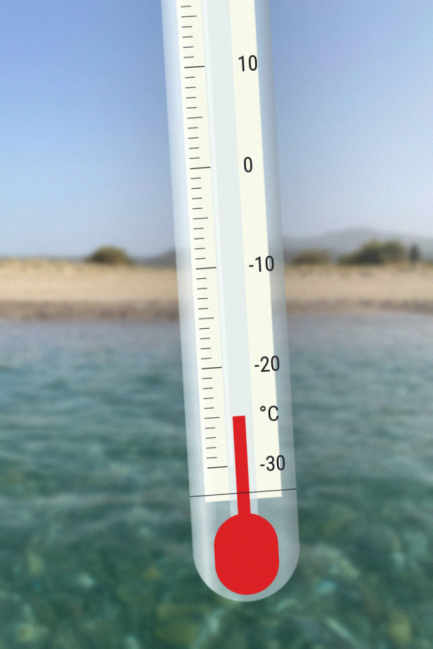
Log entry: -25 °C
